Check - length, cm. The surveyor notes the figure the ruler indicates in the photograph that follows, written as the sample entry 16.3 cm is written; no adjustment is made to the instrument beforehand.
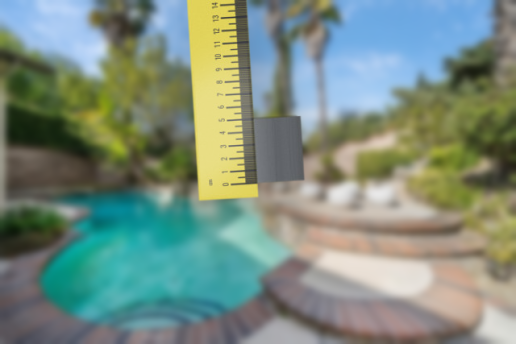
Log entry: 5 cm
